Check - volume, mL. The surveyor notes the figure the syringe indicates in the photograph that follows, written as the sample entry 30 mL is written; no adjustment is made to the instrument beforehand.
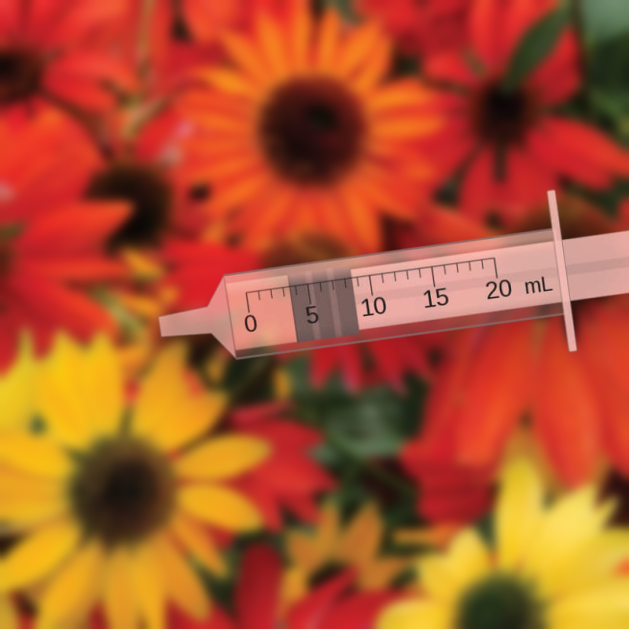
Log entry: 3.5 mL
